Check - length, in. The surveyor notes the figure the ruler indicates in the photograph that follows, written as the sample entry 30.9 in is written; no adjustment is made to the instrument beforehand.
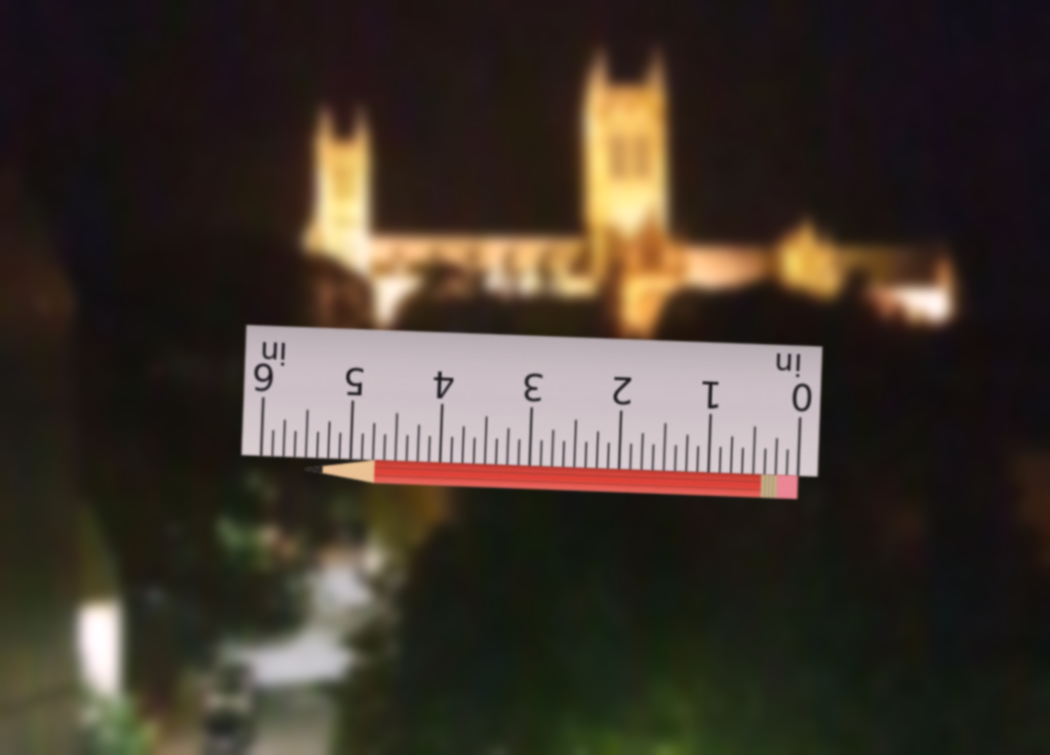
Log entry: 5.5 in
